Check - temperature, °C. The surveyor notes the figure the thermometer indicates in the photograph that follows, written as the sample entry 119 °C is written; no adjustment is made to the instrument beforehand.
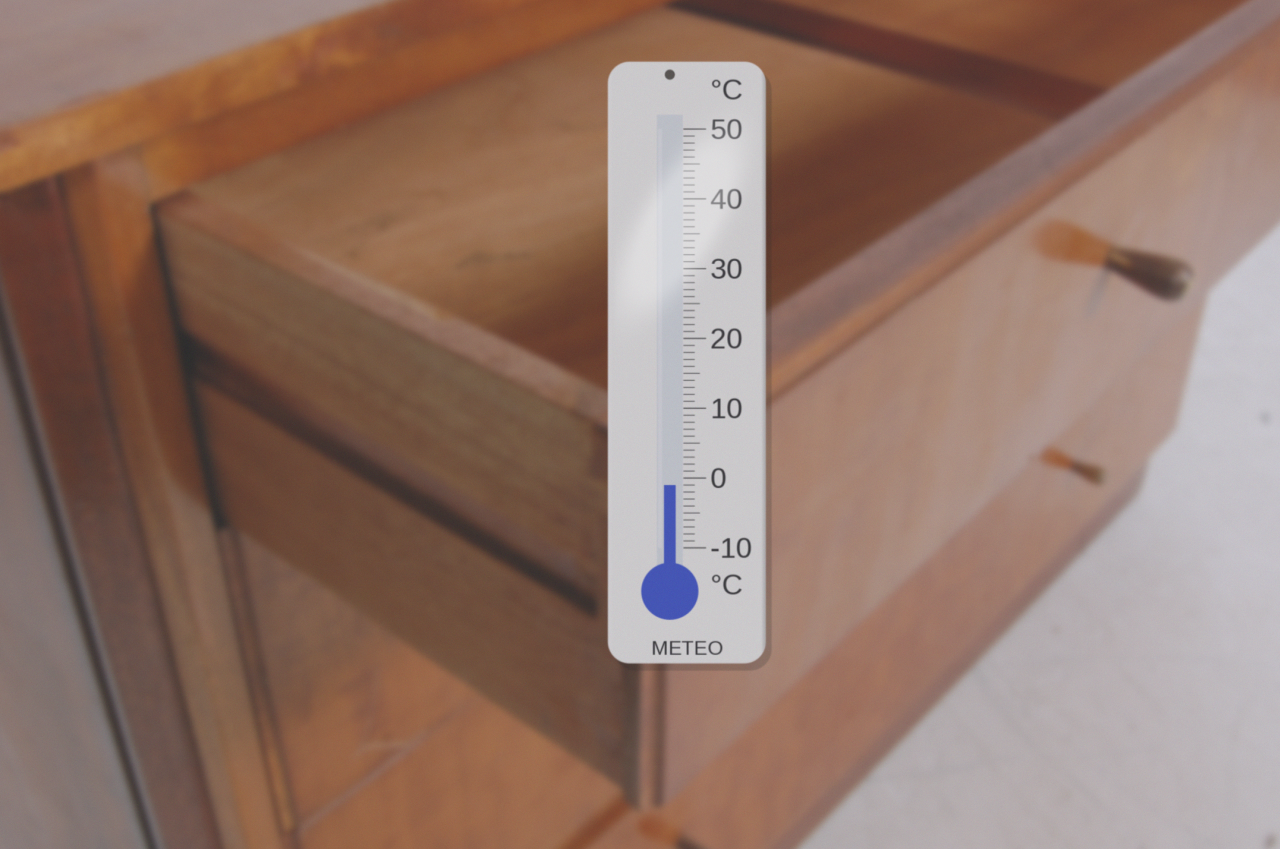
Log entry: -1 °C
